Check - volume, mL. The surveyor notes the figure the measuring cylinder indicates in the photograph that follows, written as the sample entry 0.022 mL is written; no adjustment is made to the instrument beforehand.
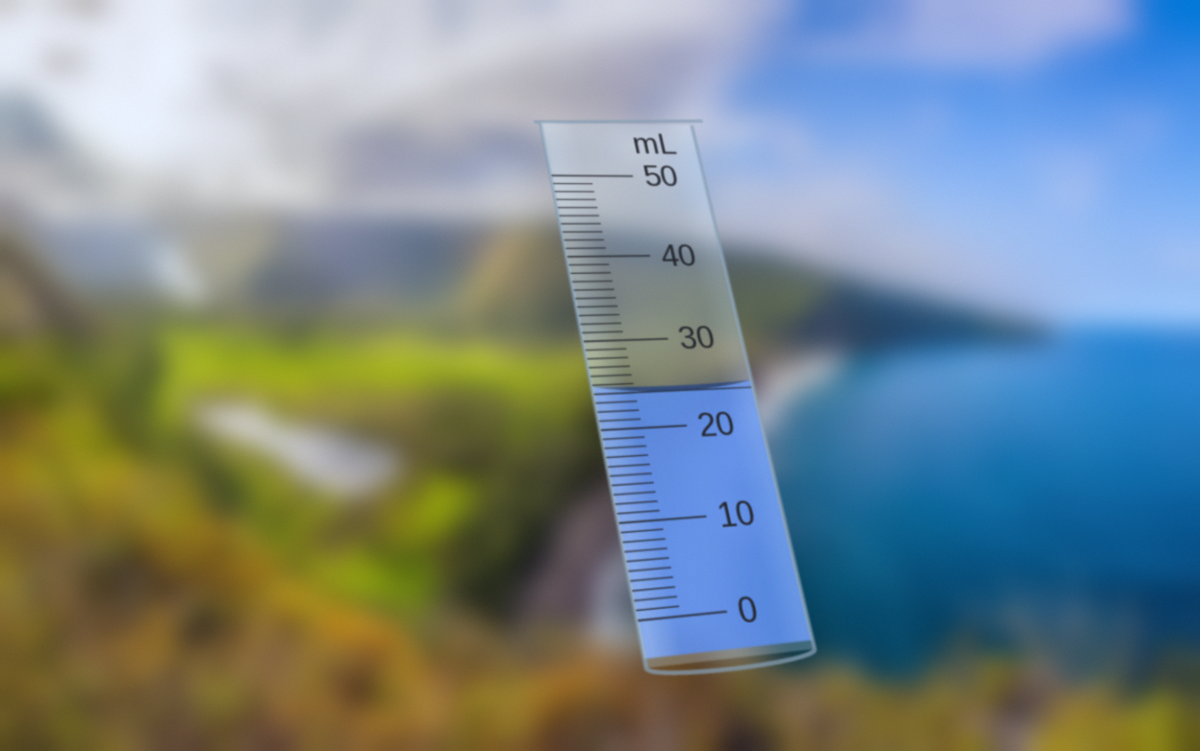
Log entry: 24 mL
